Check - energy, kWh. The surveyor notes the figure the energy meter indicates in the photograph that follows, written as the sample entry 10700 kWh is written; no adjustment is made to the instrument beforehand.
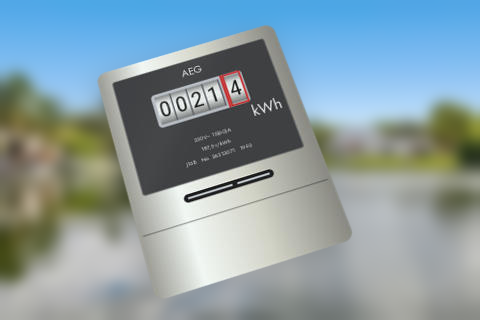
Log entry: 21.4 kWh
